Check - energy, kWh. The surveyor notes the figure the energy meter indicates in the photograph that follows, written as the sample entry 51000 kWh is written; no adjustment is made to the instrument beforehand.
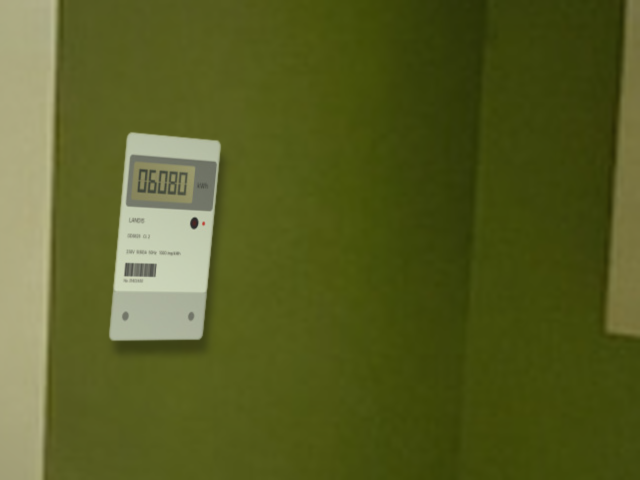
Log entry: 6080 kWh
